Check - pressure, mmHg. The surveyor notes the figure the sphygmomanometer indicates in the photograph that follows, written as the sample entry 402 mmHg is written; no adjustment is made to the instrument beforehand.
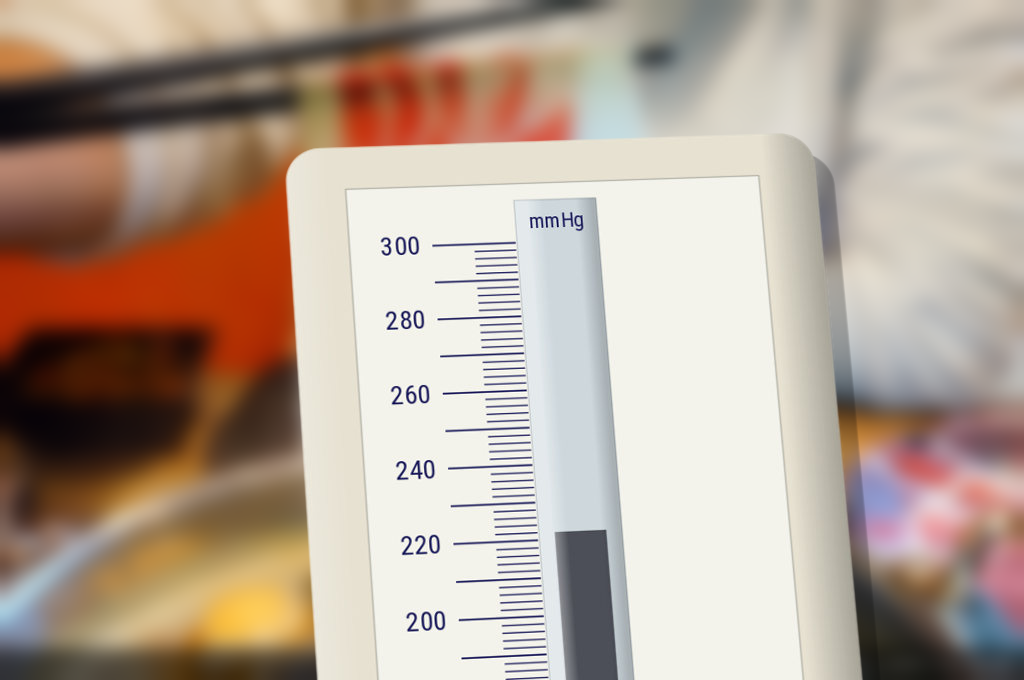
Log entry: 222 mmHg
